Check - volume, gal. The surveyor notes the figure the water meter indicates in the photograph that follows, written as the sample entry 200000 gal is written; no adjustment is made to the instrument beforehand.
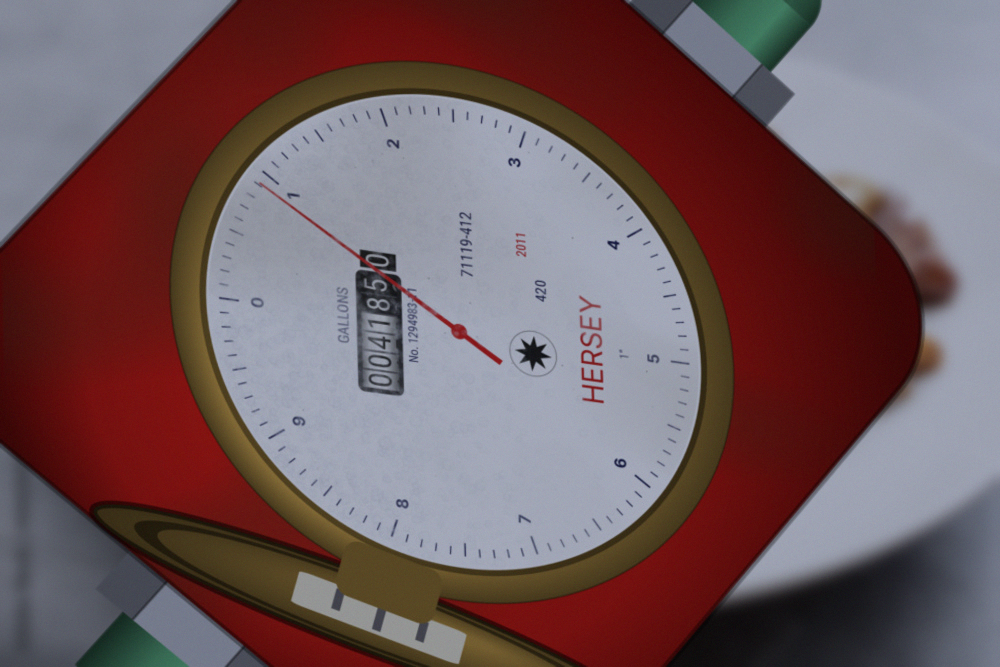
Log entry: 41850.9 gal
